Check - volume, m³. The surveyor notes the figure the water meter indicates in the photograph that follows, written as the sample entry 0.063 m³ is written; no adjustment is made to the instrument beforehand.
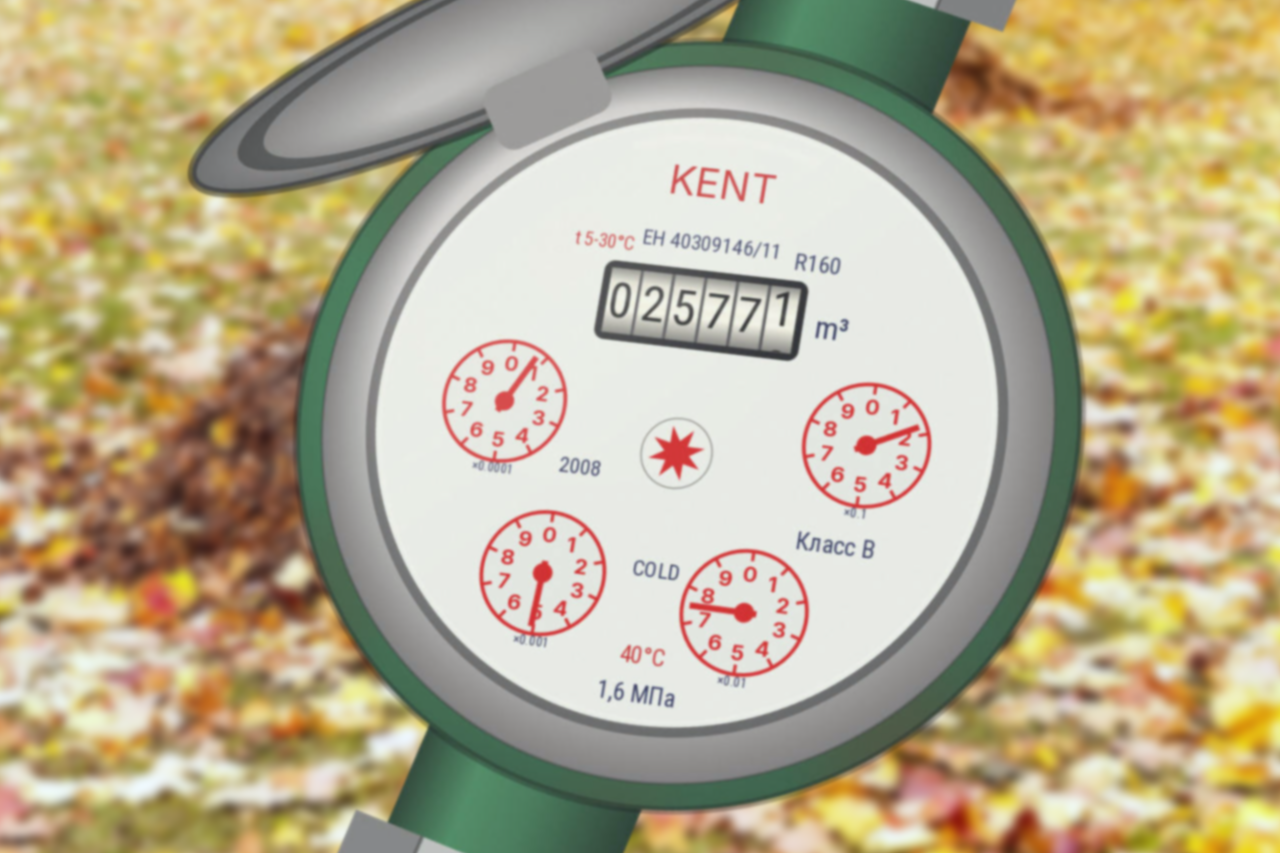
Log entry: 25771.1750 m³
